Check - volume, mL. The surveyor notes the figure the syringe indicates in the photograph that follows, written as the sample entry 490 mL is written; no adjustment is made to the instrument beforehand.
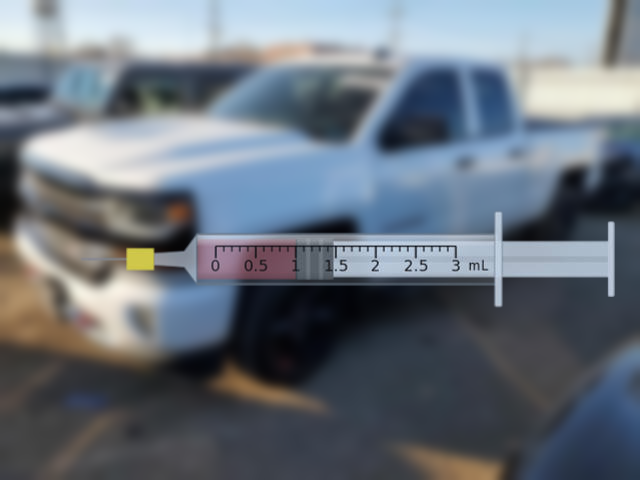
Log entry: 1 mL
